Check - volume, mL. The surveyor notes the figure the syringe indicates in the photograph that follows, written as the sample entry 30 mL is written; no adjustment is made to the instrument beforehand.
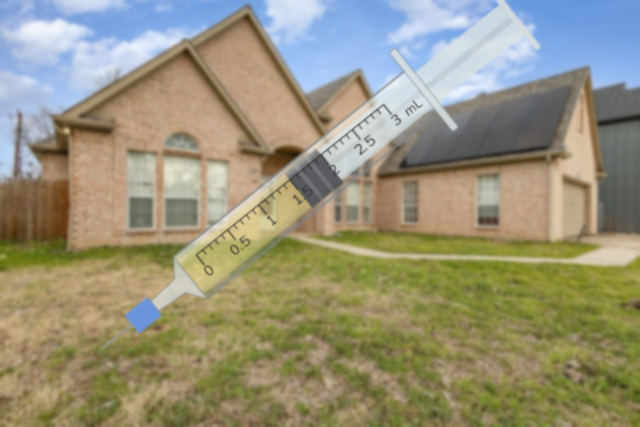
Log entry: 1.5 mL
